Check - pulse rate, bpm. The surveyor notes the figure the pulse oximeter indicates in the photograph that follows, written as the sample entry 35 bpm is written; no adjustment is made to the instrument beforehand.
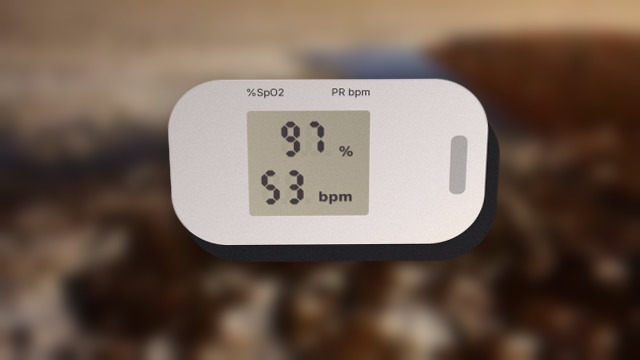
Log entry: 53 bpm
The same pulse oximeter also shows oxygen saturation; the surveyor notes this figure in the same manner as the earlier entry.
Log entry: 97 %
